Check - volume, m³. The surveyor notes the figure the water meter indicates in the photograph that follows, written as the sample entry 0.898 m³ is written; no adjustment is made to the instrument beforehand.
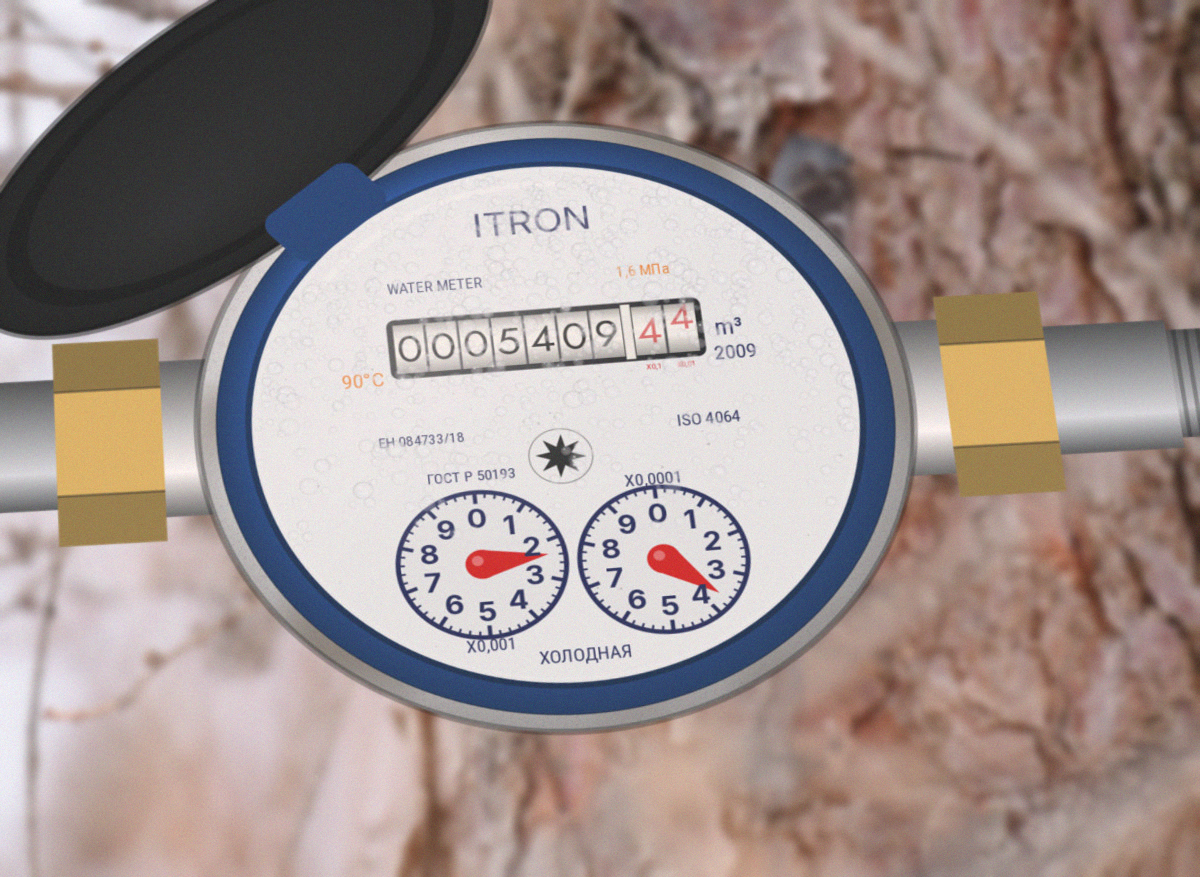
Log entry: 5409.4423 m³
